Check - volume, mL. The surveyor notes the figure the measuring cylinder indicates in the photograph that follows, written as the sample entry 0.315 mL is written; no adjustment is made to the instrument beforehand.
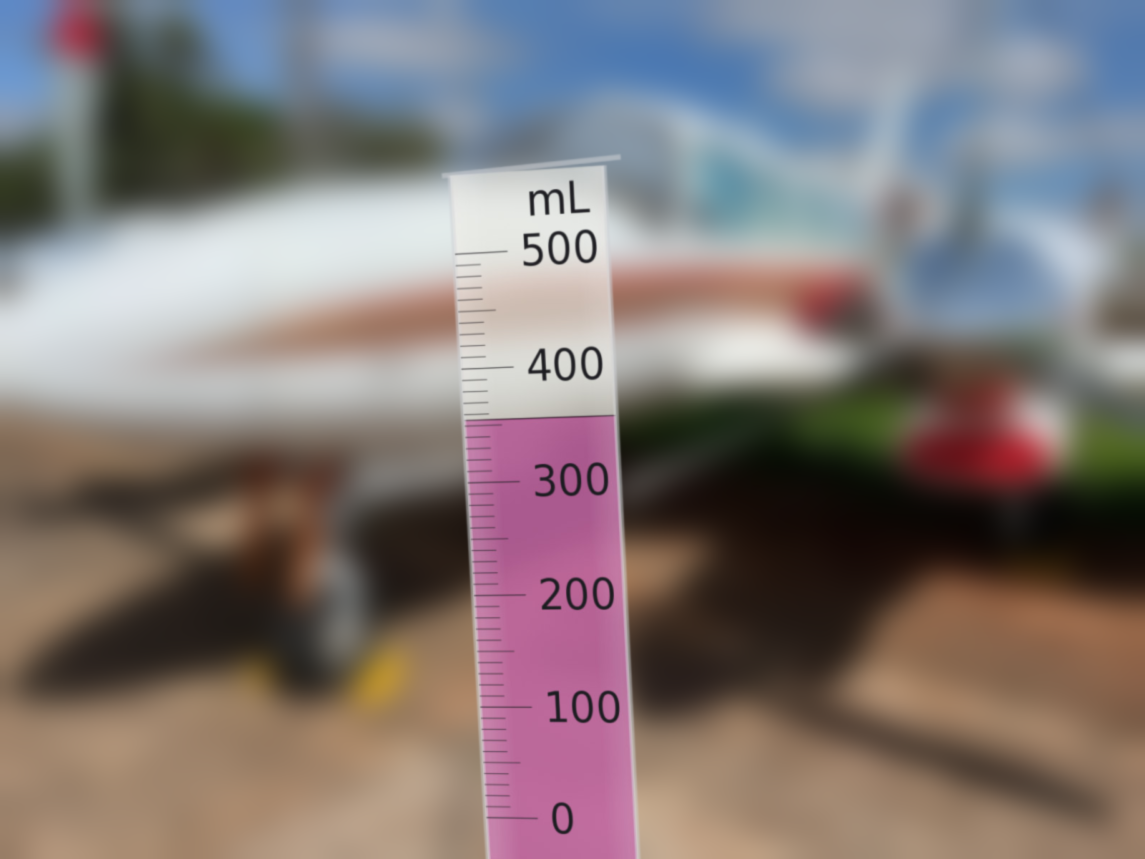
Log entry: 355 mL
